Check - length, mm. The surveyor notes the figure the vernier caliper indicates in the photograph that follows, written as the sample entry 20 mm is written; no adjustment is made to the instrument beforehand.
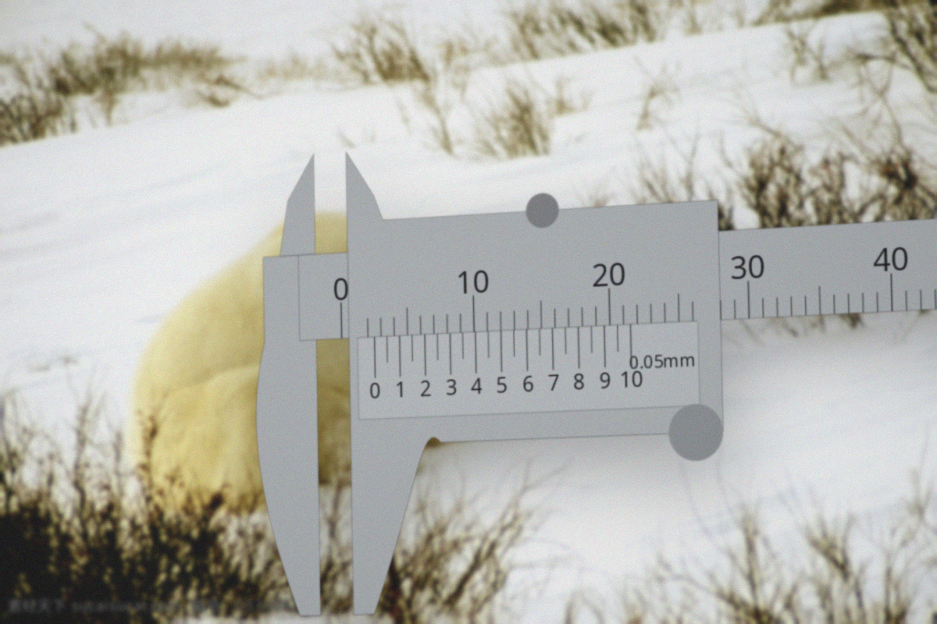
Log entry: 2.5 mm
